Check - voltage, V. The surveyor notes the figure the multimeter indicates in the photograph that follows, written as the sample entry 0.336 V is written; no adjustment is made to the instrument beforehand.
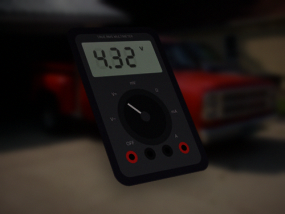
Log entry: 4.32 V
